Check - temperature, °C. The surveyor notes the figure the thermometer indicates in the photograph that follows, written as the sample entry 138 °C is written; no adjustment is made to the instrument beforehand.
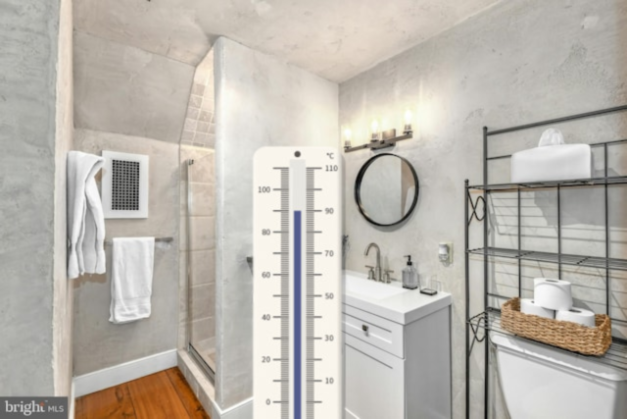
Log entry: 90 °C
